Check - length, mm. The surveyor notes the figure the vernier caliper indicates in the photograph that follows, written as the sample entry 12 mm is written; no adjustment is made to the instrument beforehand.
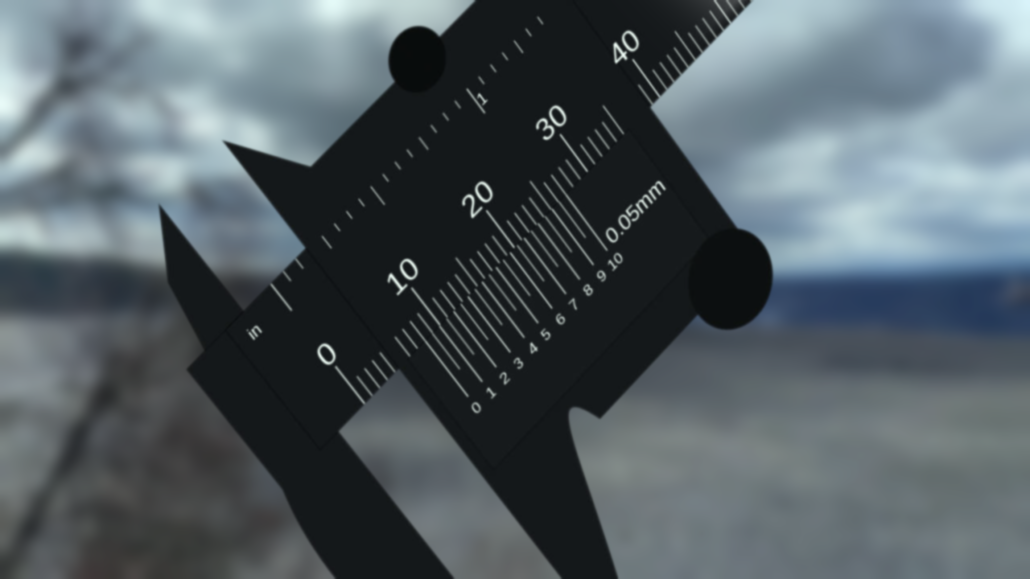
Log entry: 8.0 mm
